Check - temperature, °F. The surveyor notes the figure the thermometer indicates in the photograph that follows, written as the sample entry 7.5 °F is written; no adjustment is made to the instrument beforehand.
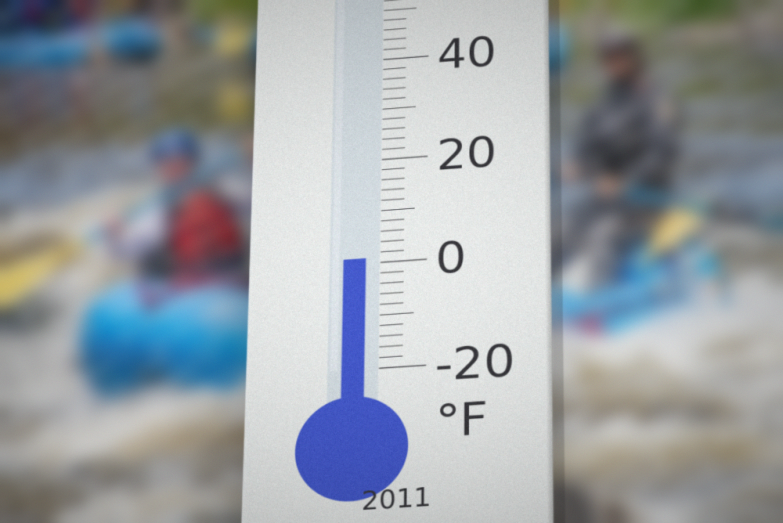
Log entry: 1 °F
